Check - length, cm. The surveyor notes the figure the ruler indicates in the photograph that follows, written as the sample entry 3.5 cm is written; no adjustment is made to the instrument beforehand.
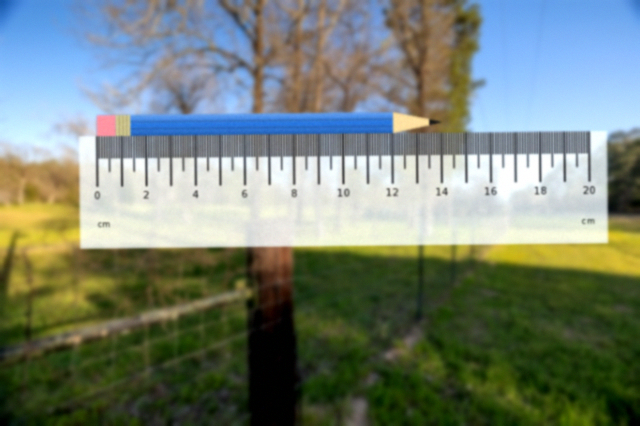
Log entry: 14 cm
